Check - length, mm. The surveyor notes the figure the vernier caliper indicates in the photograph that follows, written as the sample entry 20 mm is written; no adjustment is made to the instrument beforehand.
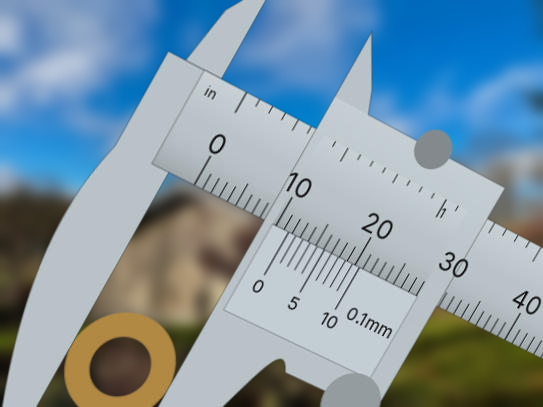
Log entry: 11.6 mm
